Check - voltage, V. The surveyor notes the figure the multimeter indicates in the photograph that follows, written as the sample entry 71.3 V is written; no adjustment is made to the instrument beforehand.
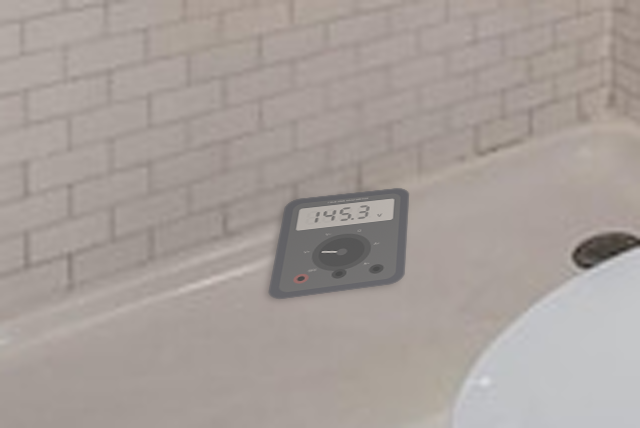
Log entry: 145.3 V
